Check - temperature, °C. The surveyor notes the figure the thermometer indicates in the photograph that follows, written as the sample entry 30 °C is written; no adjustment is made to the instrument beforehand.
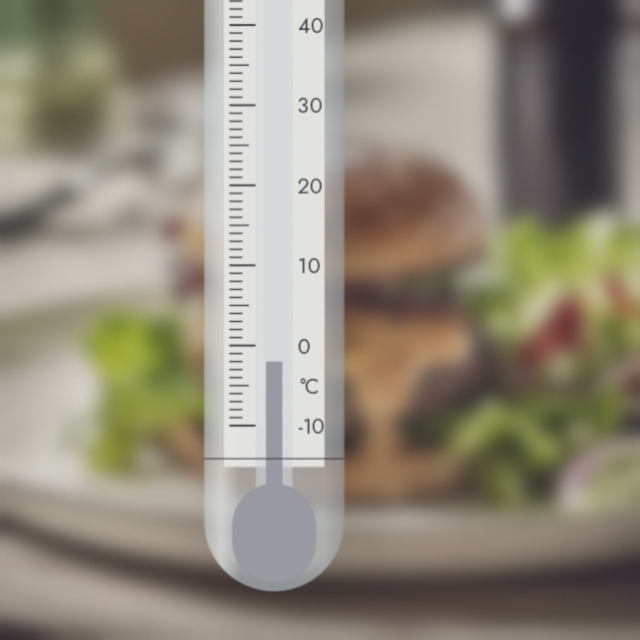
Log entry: -2 °C
